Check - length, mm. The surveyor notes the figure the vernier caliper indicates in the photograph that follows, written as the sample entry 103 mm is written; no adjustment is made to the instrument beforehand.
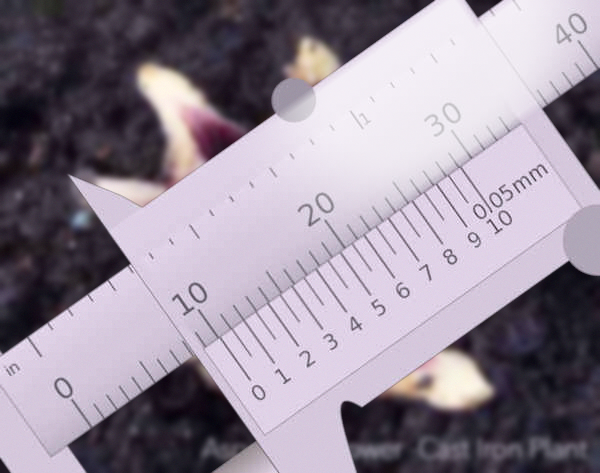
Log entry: 10.1 mm
